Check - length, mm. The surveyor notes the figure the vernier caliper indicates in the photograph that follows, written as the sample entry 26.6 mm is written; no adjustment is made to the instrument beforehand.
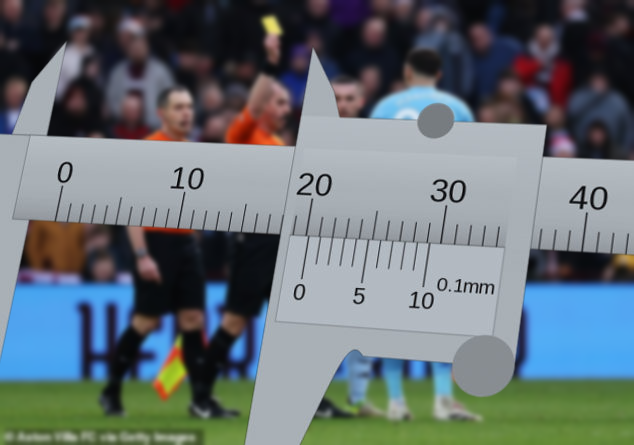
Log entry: 20.2 mm
